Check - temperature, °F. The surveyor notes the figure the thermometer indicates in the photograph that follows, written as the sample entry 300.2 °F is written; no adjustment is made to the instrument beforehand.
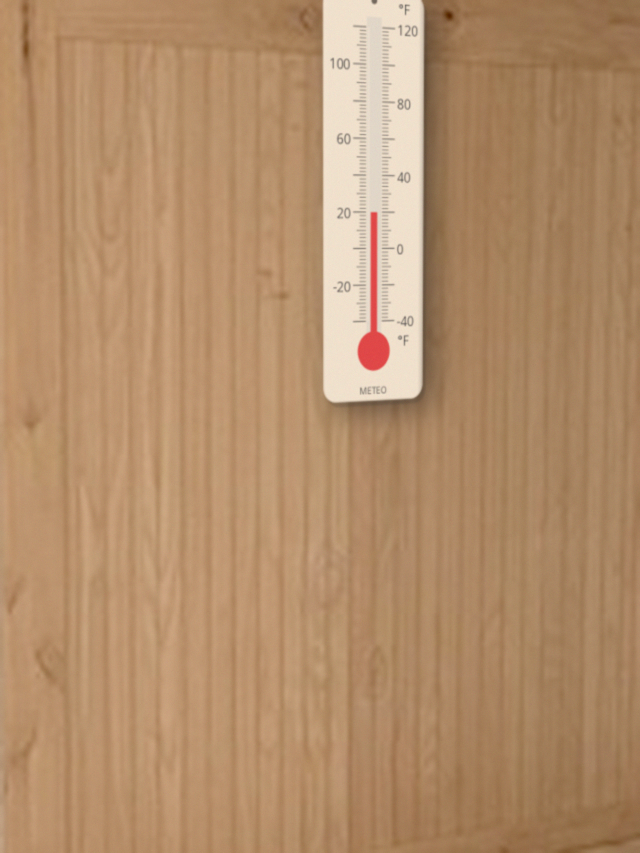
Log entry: 20 °F
